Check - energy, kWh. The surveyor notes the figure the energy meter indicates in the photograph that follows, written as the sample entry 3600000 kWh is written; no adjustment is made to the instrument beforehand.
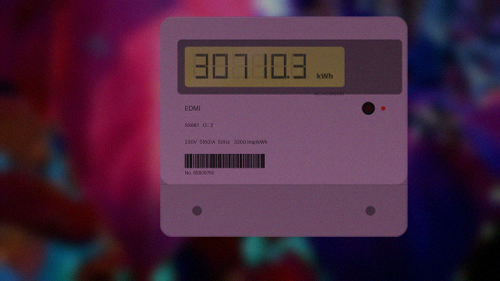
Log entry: 30710.3 kWh
